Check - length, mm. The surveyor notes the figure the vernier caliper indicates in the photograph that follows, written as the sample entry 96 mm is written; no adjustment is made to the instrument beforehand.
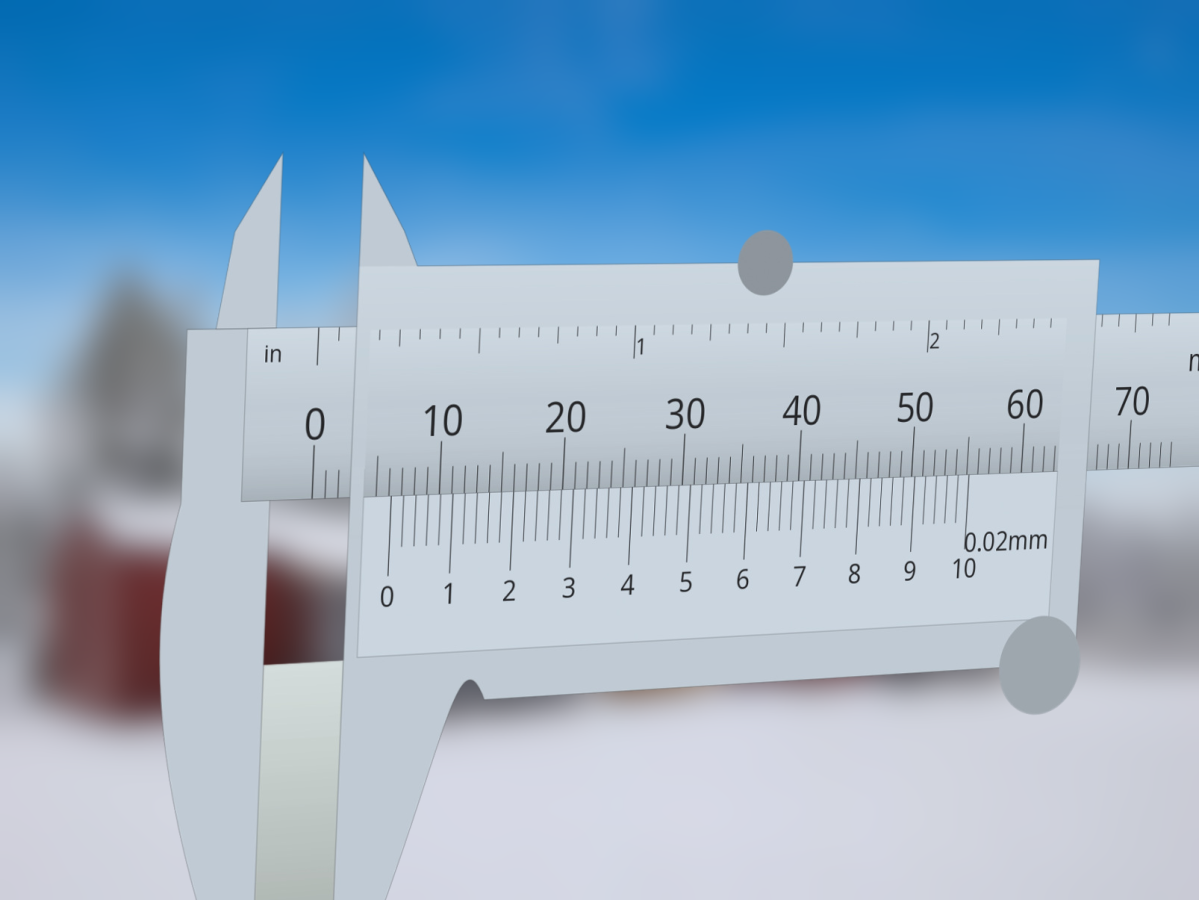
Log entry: 6.2 mm
